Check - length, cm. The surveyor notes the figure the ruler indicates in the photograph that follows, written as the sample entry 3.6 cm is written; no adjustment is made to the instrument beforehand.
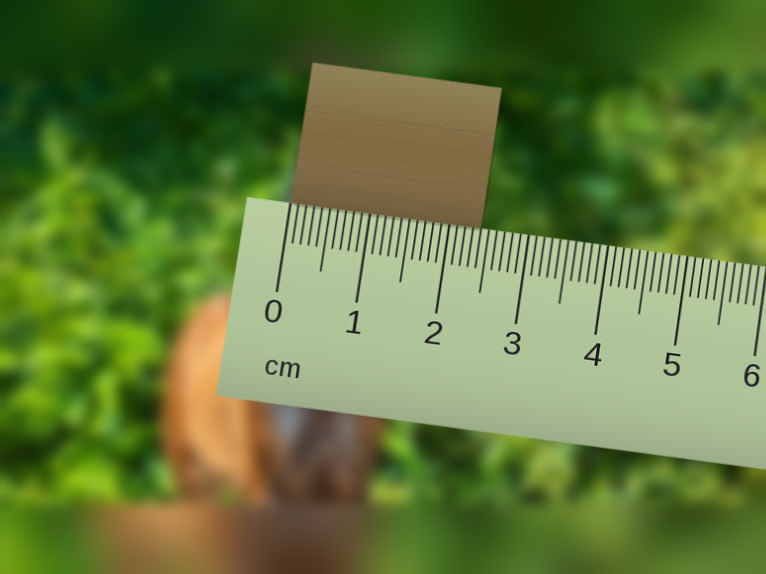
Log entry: 2.4 cm
